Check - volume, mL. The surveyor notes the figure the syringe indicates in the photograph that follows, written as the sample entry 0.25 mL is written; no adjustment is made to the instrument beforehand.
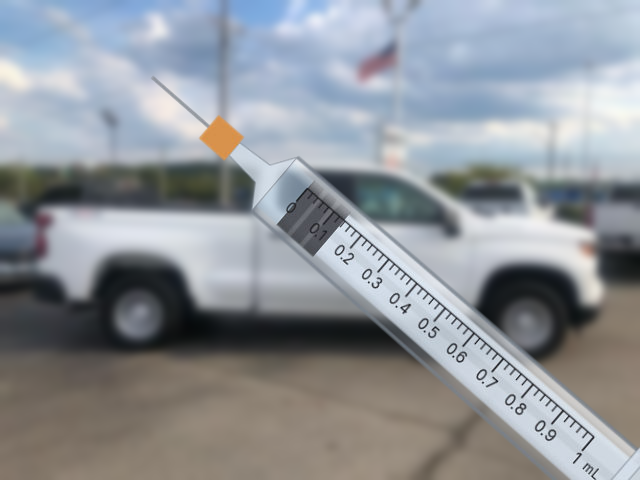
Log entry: 0 mL
